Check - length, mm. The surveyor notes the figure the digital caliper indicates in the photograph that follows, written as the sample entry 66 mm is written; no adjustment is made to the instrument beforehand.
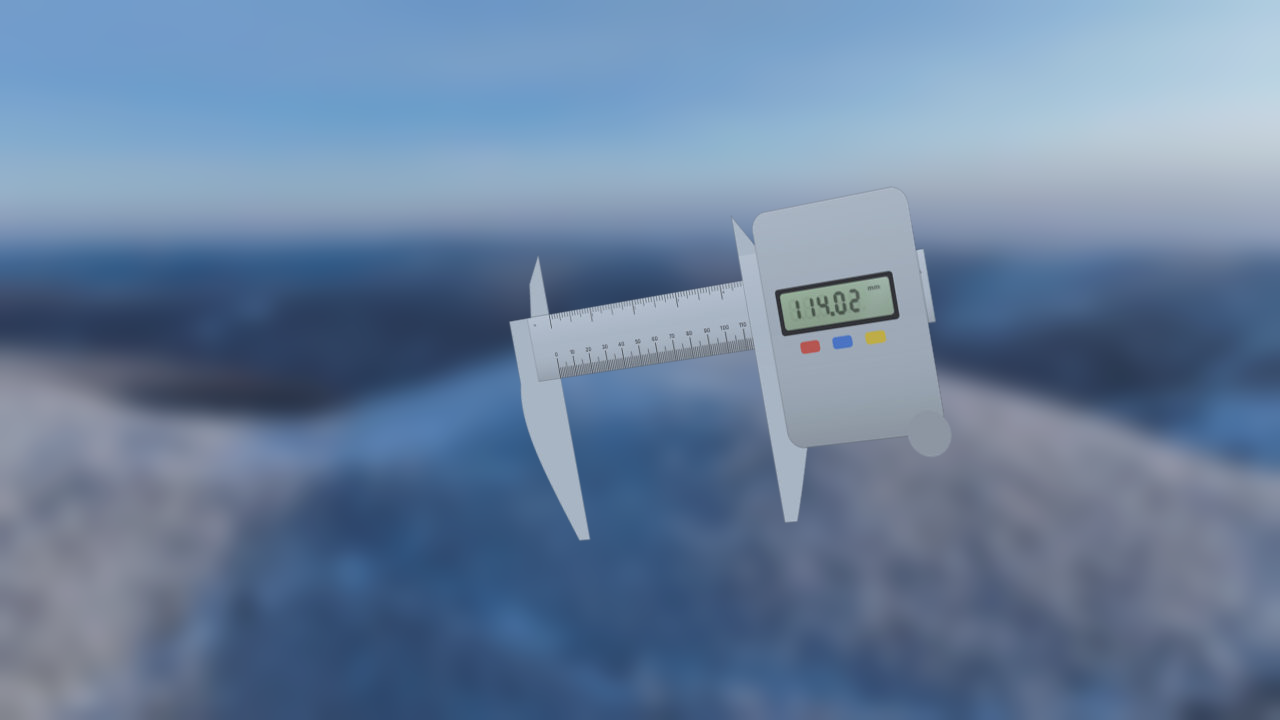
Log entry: 114.02 mm
